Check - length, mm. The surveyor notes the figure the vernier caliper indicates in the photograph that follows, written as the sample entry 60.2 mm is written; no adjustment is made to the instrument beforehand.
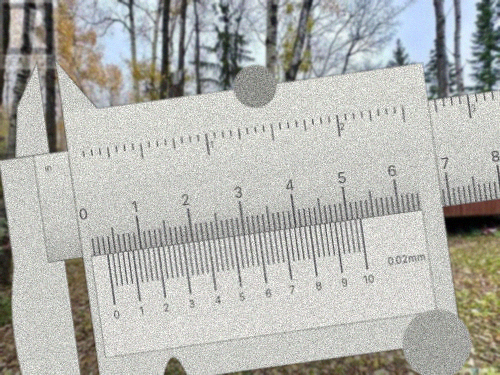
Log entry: 3.5 mm
